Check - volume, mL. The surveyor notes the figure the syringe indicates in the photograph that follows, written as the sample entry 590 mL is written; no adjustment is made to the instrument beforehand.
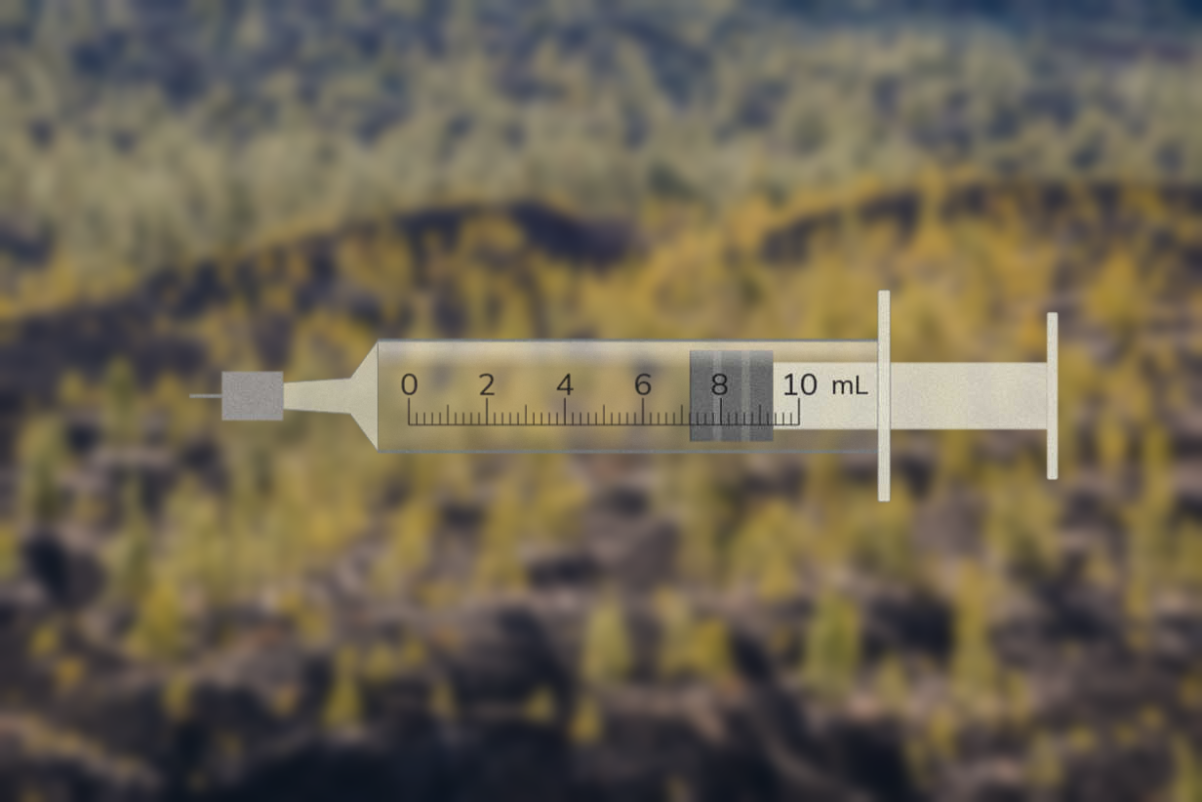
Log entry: 7.2 mL
